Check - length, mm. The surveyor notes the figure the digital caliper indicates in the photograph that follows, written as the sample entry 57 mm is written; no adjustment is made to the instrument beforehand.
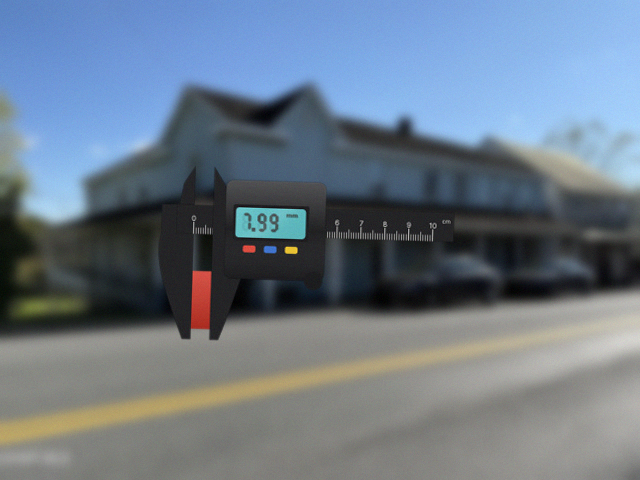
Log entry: 7.99 mm
